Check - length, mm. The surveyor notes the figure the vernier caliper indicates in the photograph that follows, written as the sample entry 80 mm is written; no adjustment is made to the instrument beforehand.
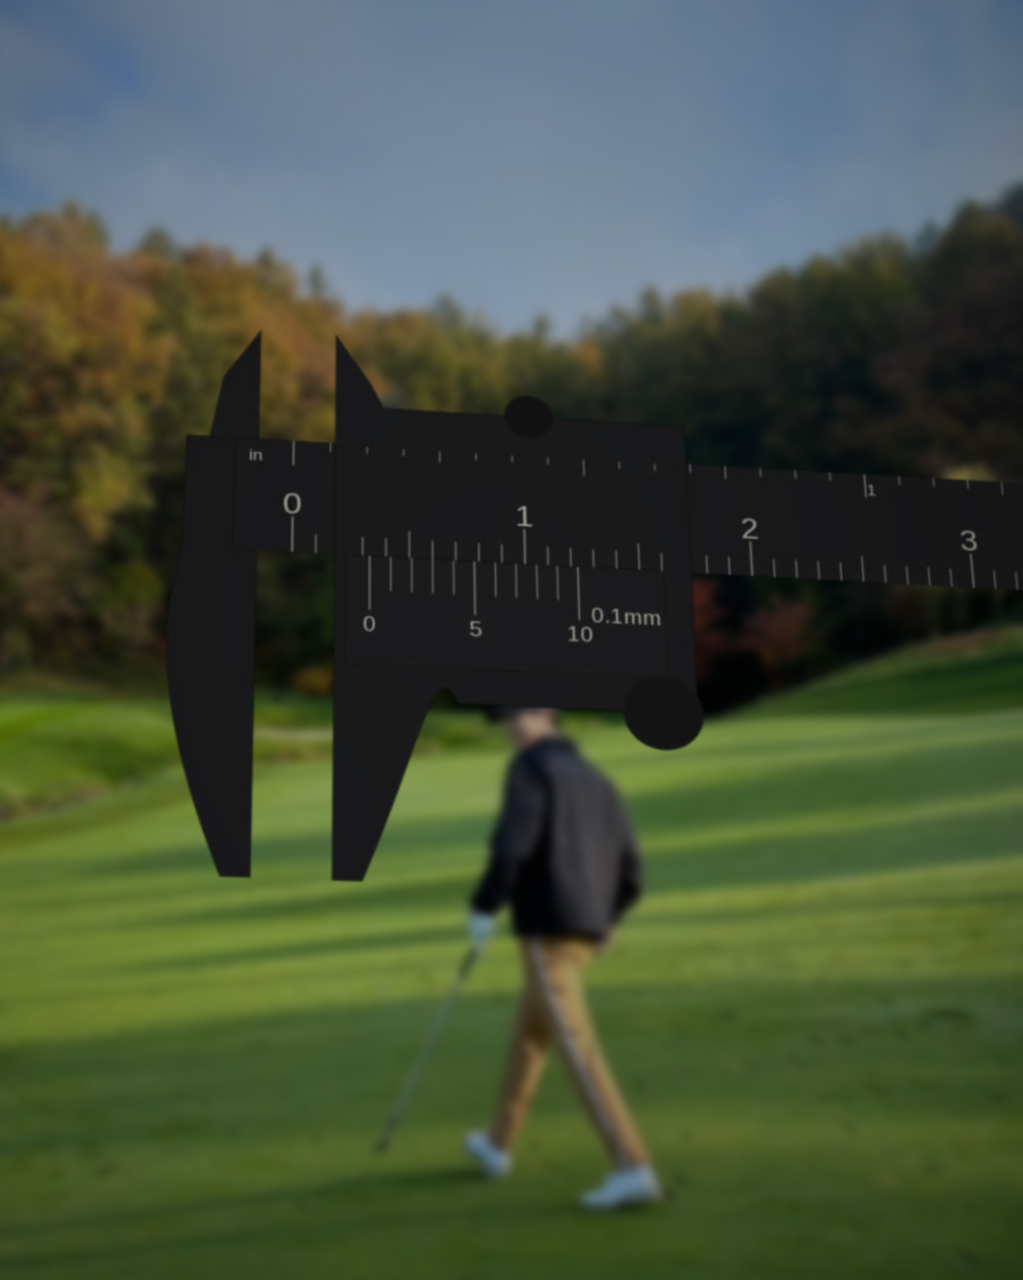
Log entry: 3.3 mm
